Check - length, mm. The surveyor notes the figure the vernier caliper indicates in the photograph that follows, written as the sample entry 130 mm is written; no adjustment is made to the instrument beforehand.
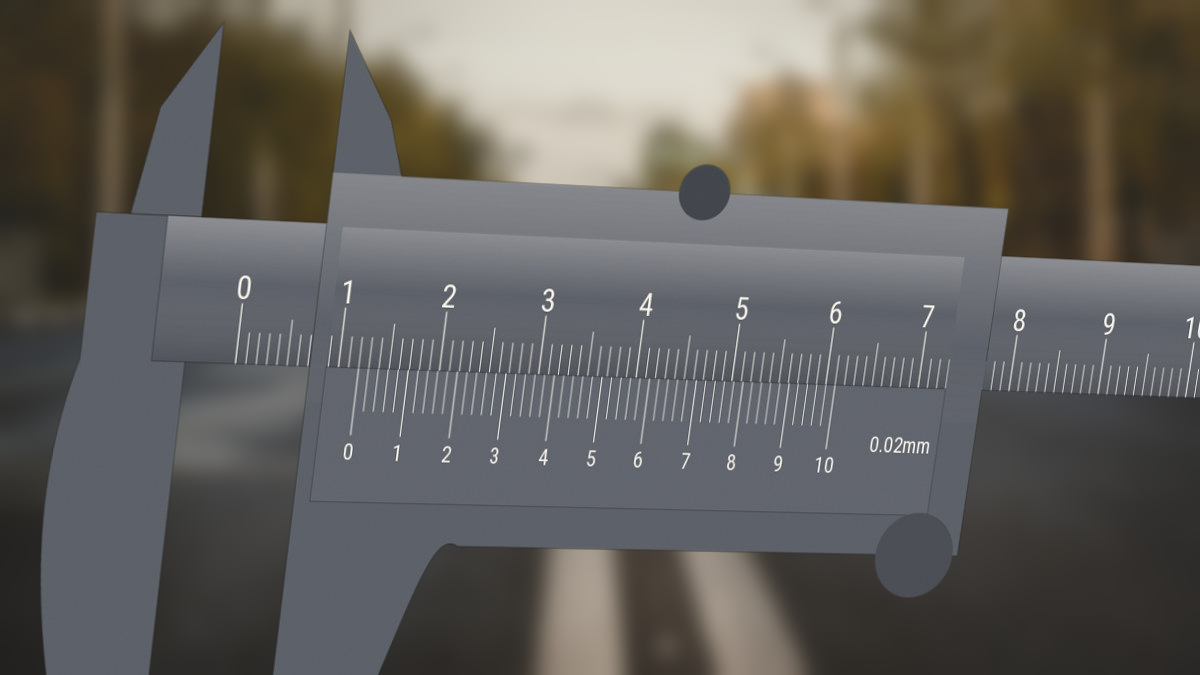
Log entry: 12.0 mm
